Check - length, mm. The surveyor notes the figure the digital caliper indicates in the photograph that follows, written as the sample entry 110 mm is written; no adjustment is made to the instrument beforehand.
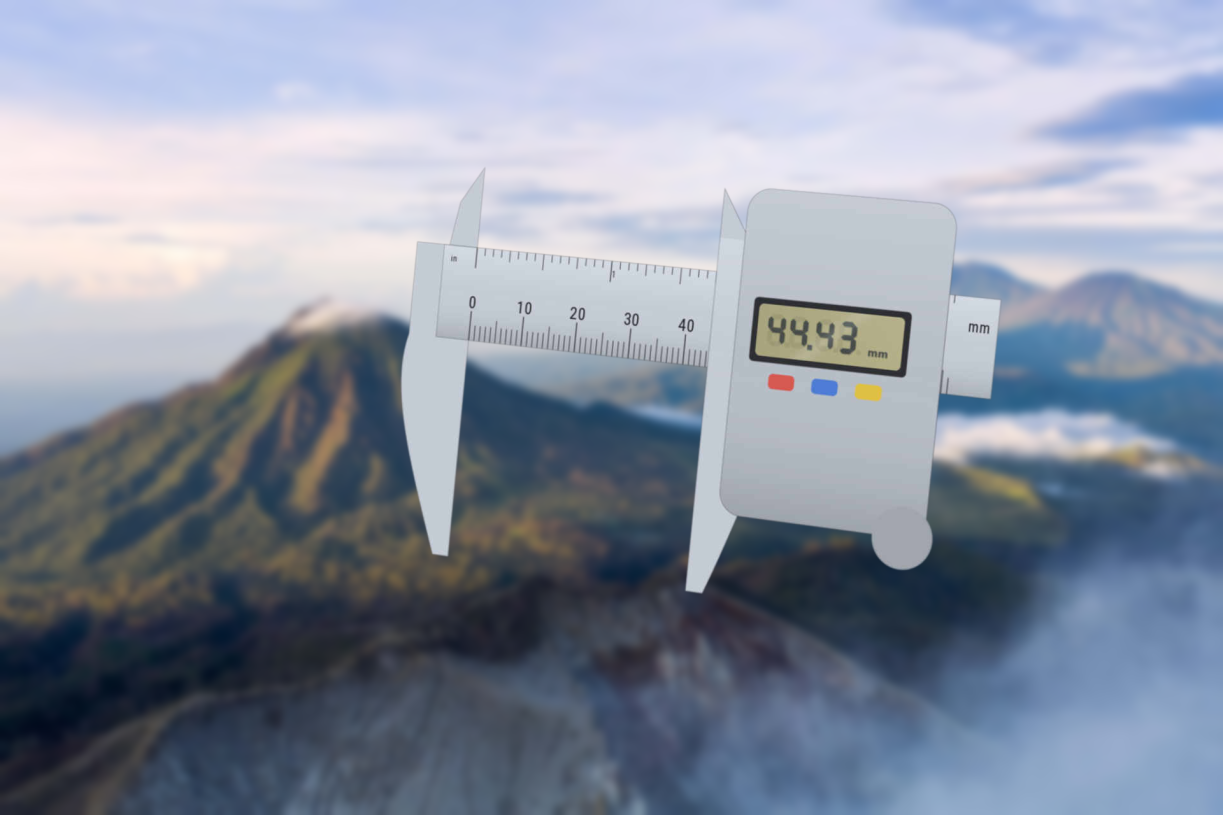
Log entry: 44.43 mm
